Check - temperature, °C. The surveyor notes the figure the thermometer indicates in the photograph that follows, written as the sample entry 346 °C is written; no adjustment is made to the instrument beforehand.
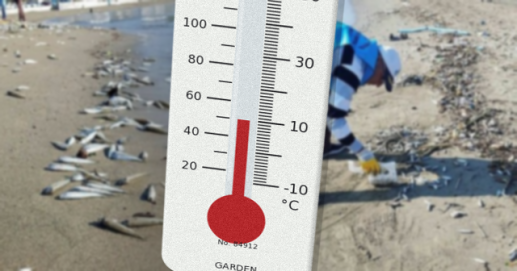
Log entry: 10 °C
